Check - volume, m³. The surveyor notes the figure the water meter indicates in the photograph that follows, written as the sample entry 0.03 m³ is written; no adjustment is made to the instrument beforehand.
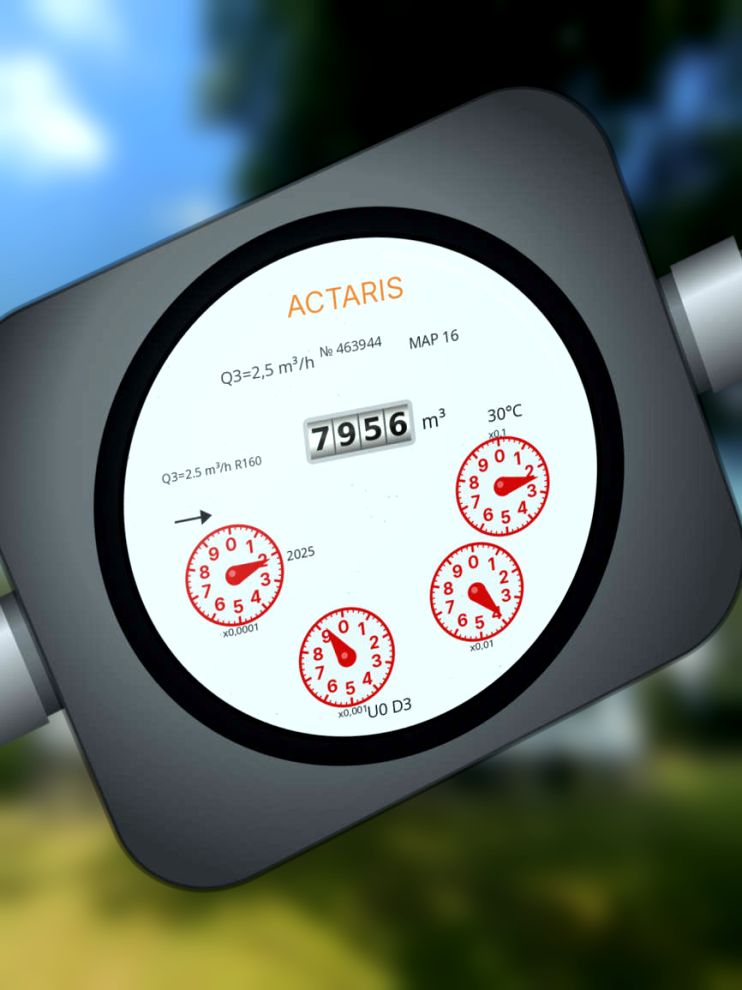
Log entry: 7956.2392 m³
